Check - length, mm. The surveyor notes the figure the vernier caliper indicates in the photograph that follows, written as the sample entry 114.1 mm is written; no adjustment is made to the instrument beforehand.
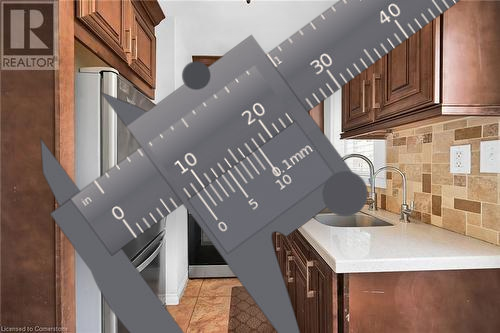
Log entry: 9.0 mm
